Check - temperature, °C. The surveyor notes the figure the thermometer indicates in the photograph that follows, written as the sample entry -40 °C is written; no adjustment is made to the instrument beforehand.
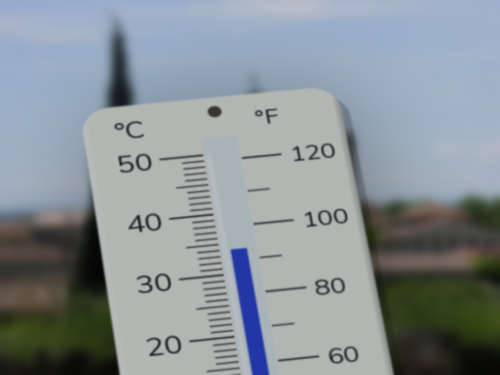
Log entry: 34 °C
